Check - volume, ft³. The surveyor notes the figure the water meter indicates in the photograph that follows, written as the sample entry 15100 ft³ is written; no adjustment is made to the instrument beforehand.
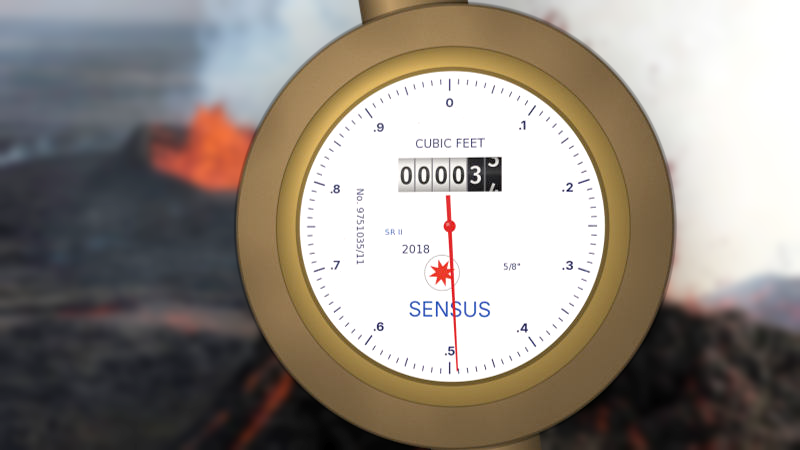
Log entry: 33.49 ft³
